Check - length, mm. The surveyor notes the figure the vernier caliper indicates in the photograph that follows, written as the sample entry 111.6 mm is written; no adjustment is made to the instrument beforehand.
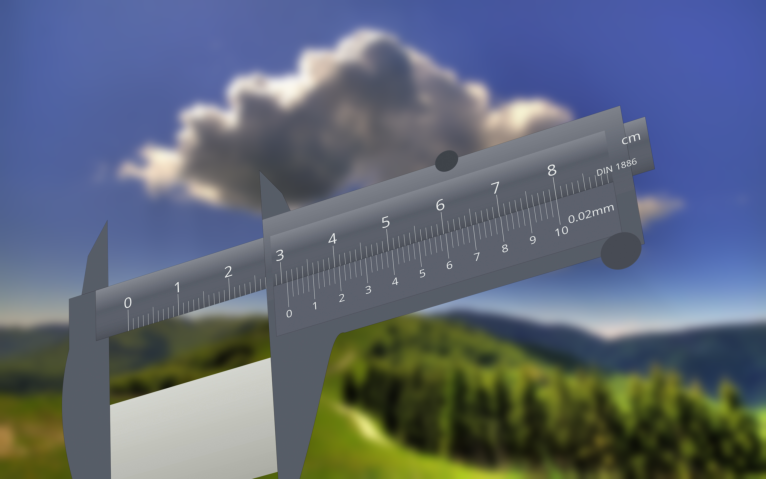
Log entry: 31.0 mm
